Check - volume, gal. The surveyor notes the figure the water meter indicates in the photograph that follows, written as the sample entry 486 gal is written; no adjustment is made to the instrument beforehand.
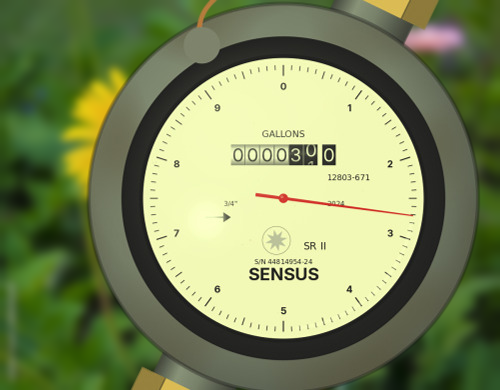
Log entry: 302.7 gal
